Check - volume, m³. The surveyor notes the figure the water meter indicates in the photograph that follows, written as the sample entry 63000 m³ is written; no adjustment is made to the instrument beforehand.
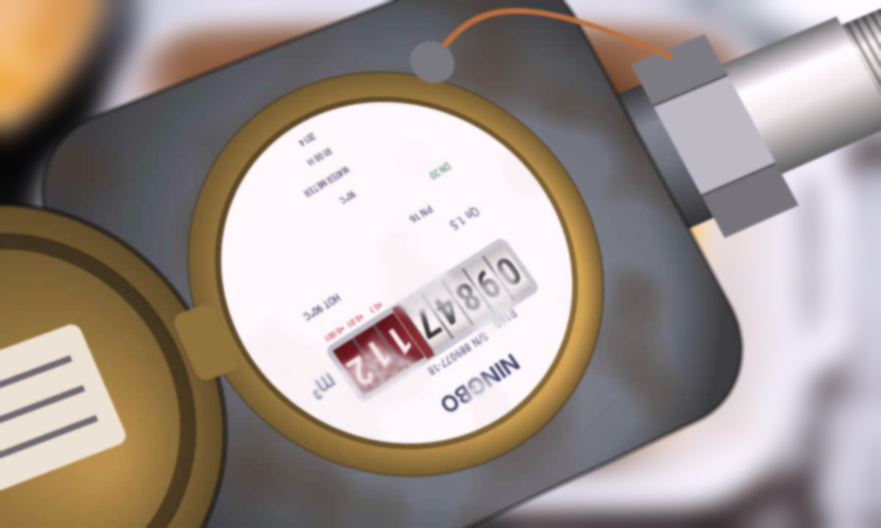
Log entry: 9847.112 m³
